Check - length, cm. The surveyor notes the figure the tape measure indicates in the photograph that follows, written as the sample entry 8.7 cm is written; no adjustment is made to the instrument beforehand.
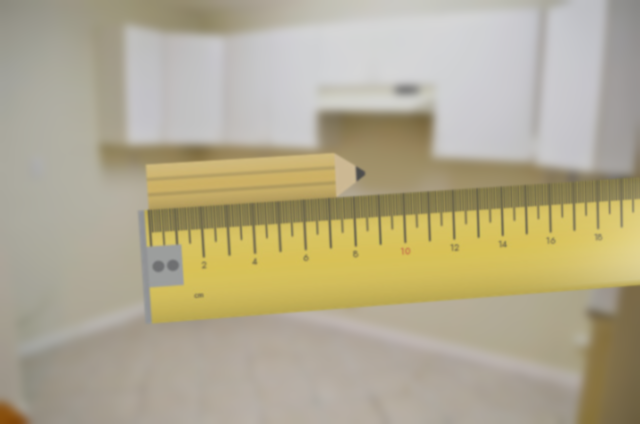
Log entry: 8.5 cm
